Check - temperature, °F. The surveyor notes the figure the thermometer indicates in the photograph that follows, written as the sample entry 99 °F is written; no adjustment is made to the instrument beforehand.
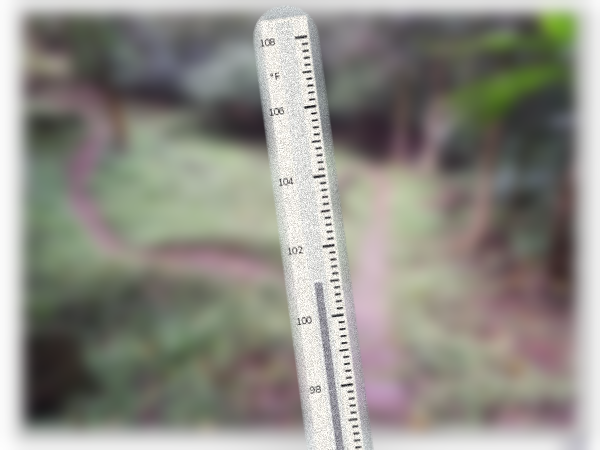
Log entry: 101 °F
